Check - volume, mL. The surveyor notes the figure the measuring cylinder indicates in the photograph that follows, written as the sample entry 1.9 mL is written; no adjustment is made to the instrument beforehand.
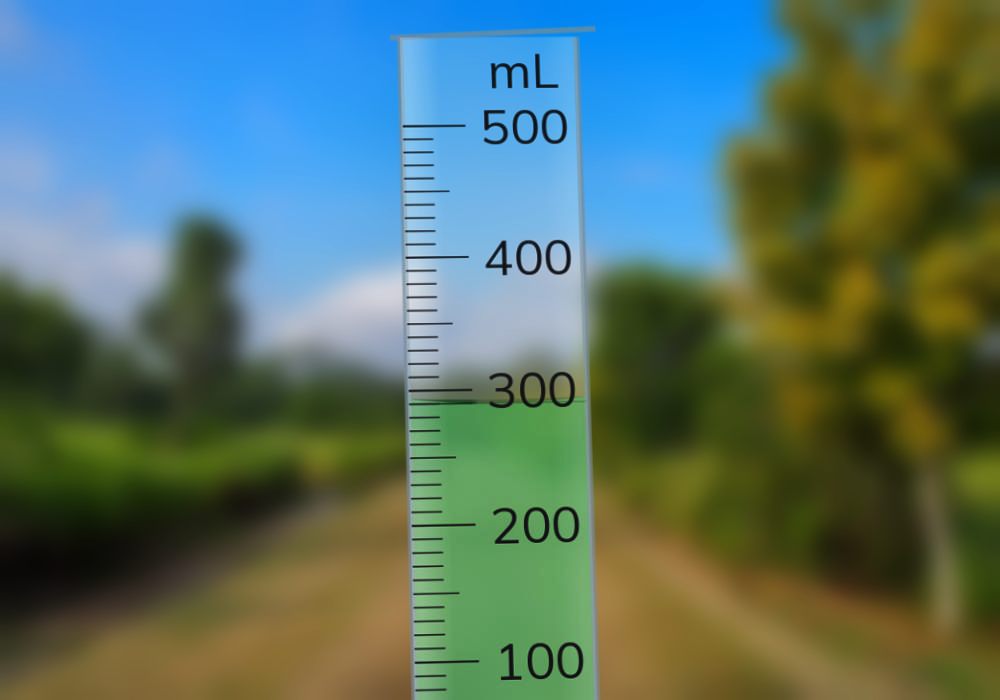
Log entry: 290 mL
